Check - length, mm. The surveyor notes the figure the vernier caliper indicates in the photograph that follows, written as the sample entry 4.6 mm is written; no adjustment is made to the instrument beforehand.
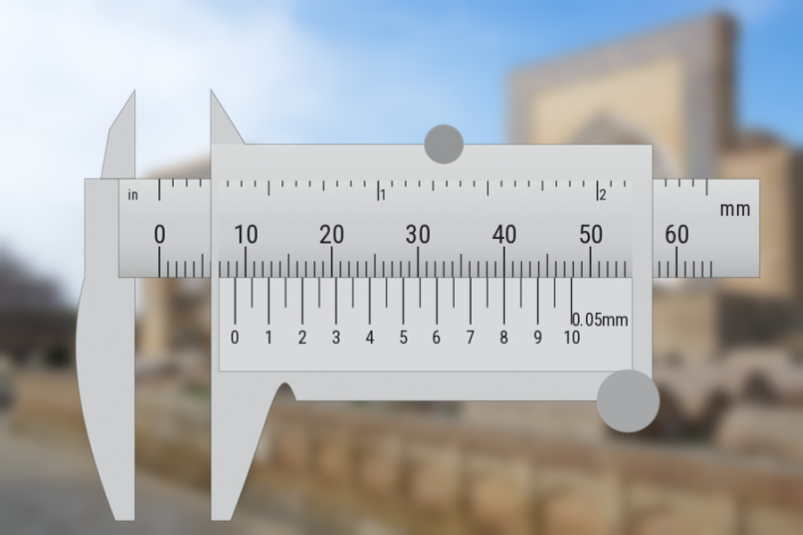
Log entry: 8.8 mm
